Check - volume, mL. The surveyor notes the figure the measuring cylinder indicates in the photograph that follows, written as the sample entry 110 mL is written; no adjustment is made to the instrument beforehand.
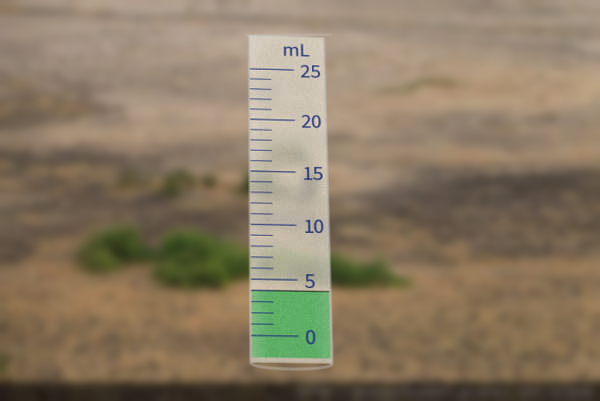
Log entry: 4 mL
